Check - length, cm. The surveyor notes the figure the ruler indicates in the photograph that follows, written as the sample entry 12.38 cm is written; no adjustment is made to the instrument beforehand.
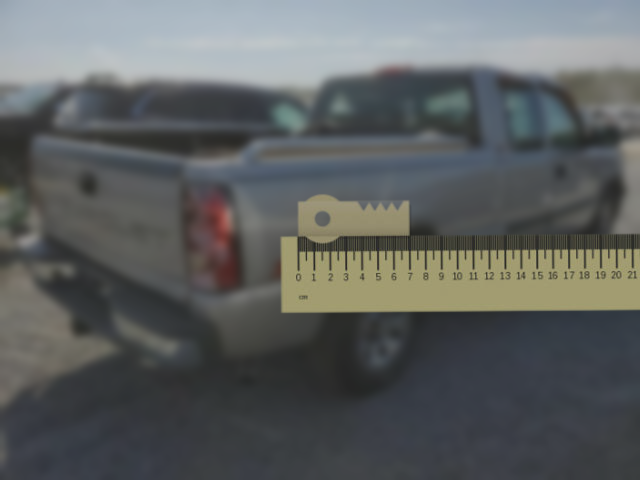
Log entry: 7 cm
